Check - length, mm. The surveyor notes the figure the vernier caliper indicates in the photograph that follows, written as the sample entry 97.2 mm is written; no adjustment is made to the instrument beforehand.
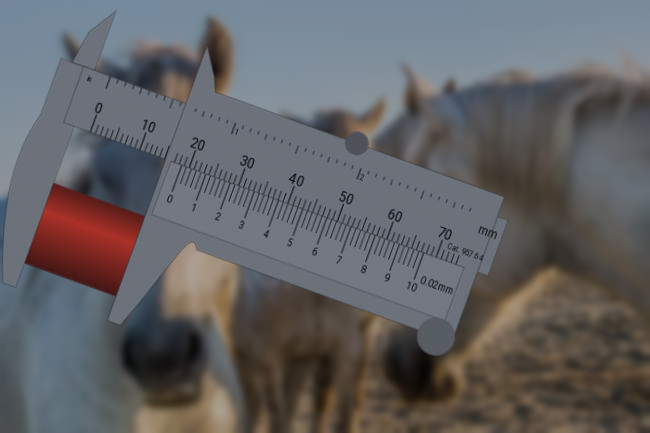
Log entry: 18.5 mm
